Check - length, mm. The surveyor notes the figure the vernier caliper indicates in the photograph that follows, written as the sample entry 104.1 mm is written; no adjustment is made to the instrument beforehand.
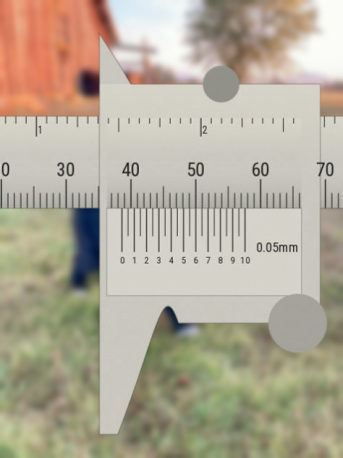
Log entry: 38.6 mm
